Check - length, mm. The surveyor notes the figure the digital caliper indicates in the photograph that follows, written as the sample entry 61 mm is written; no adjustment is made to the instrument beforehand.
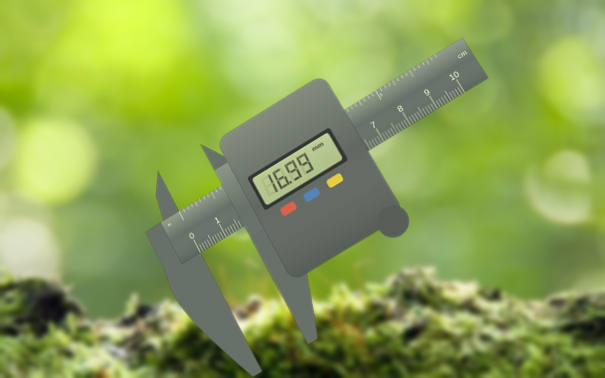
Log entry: 16.99 mm
